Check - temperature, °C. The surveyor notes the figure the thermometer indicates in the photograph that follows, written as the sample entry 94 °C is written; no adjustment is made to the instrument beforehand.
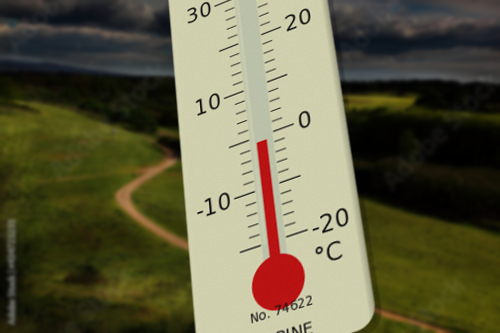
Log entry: -1 °C
